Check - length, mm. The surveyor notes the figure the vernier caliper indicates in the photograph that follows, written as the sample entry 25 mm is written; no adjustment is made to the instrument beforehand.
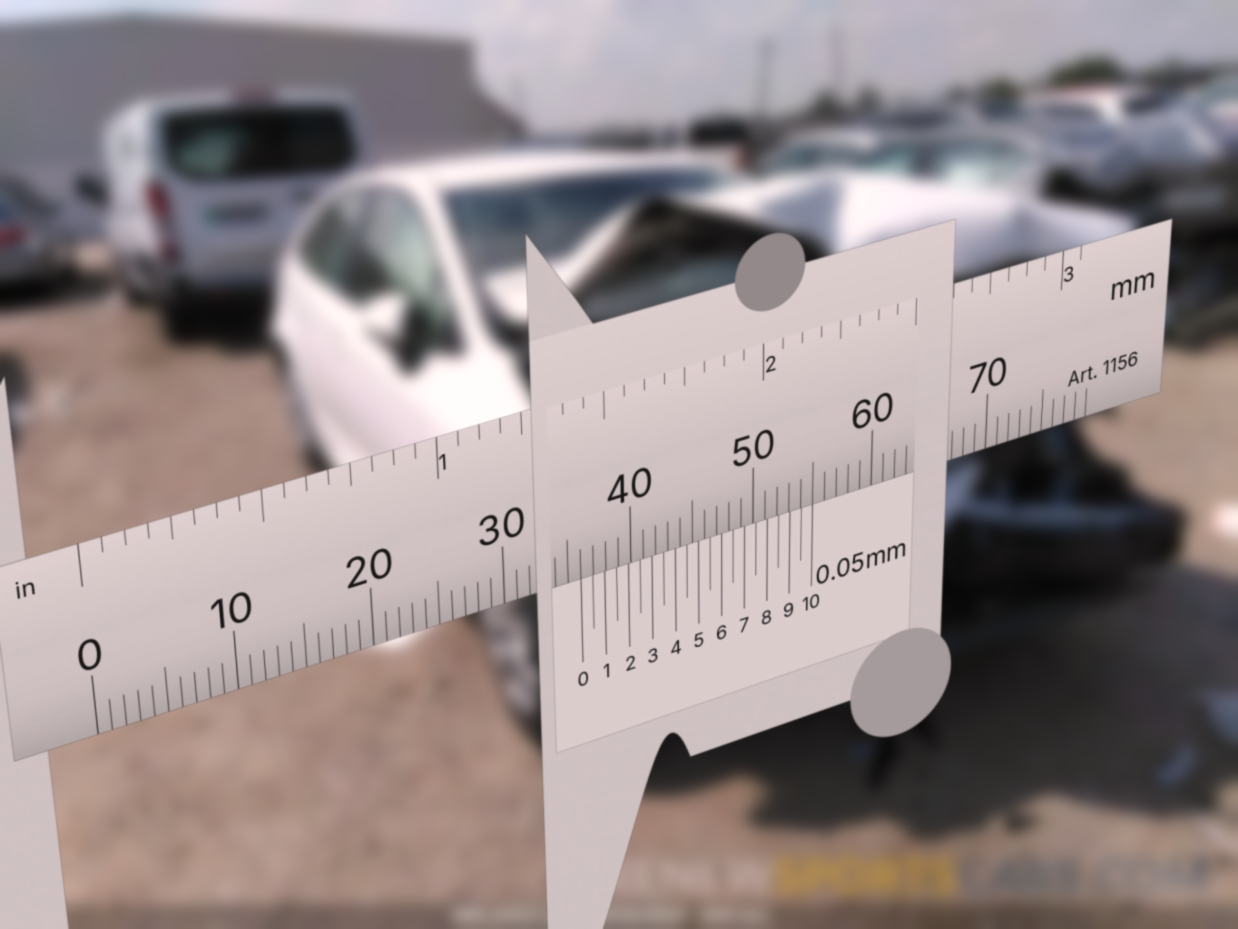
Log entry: 36.0 mm
